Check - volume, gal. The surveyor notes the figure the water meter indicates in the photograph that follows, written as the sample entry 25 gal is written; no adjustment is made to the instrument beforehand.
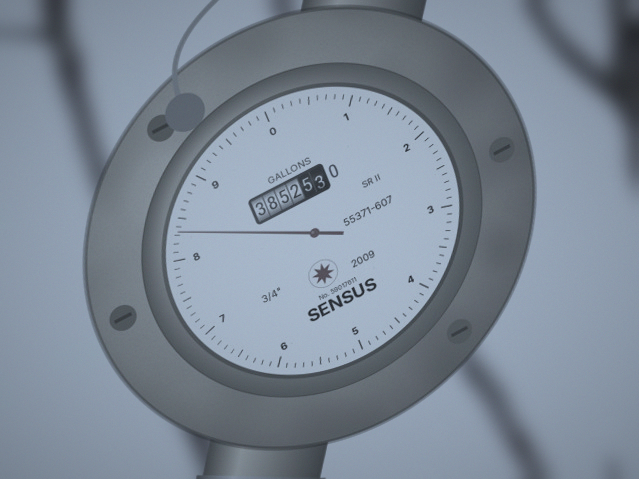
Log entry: 3852528.3 gal
